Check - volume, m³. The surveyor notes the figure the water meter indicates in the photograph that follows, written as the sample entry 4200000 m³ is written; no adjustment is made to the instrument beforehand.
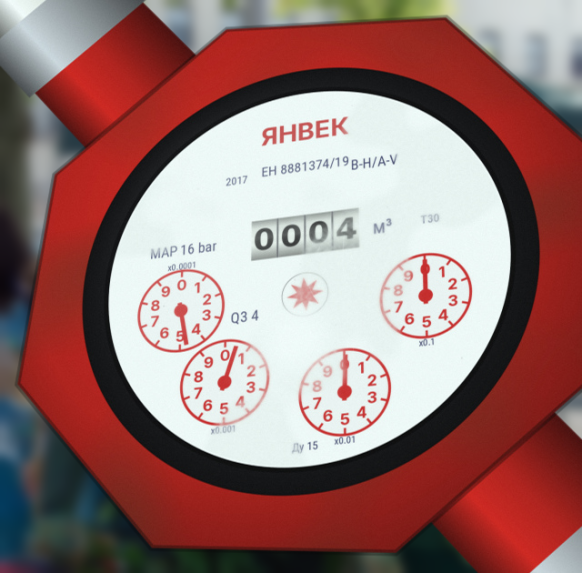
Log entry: 4.0004 m³
